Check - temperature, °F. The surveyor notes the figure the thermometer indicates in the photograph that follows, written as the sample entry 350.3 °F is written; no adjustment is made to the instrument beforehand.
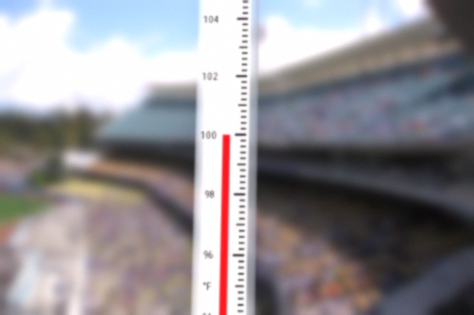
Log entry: 100 °F
